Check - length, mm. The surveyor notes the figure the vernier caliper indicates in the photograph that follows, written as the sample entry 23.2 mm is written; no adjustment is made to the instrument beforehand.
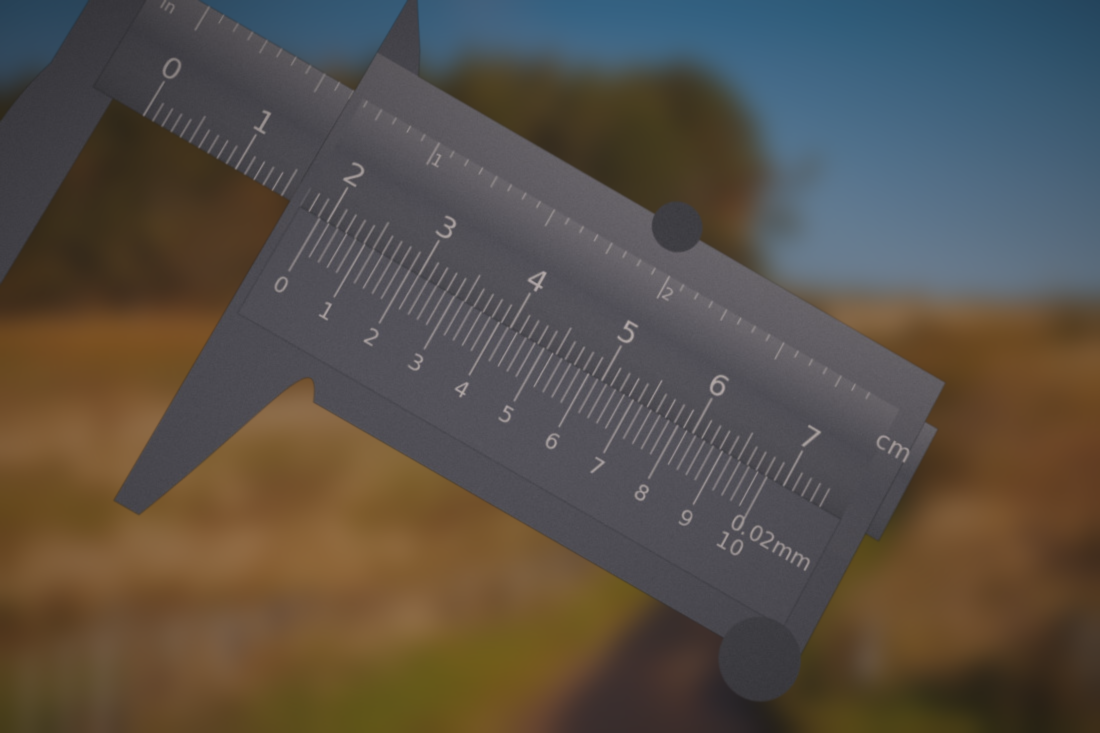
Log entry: 19.2 mm
